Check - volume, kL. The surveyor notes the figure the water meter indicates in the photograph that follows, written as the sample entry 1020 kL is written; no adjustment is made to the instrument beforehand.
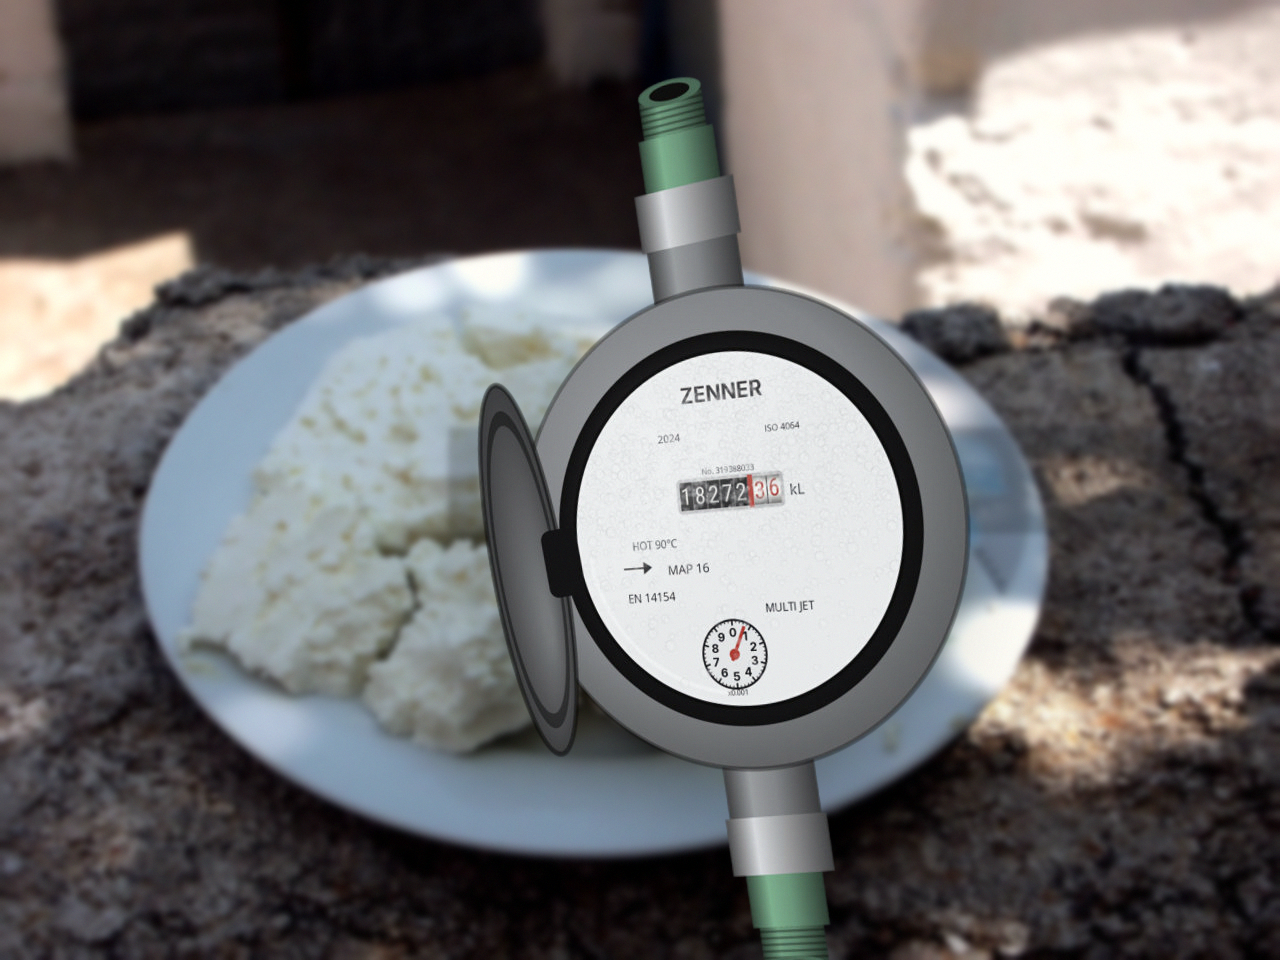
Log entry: 18272.360 kL
